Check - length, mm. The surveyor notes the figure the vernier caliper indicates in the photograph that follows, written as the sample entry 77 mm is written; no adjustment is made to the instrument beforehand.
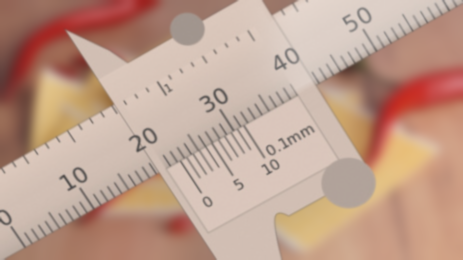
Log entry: 22.4 mm
